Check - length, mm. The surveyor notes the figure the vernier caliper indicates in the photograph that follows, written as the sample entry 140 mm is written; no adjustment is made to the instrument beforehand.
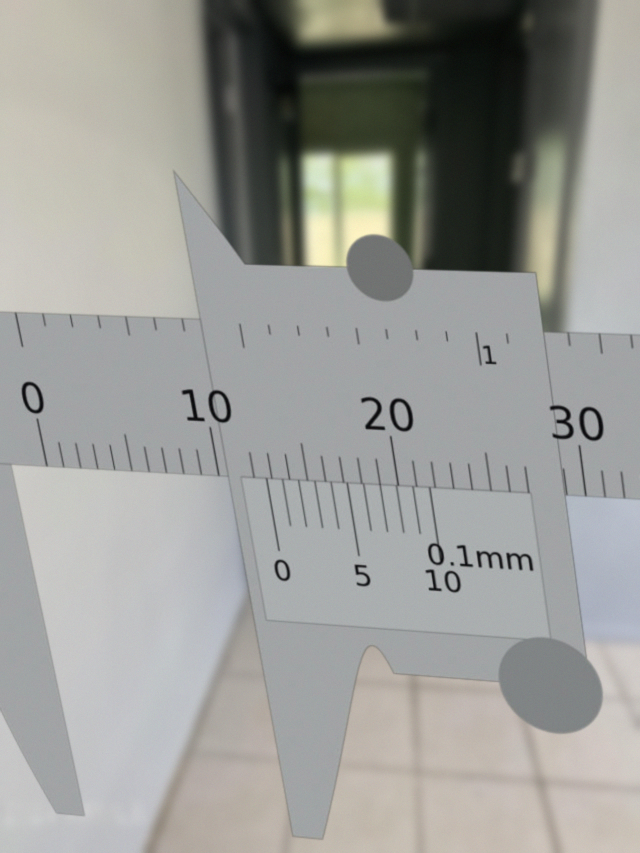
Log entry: 12.7 mm
